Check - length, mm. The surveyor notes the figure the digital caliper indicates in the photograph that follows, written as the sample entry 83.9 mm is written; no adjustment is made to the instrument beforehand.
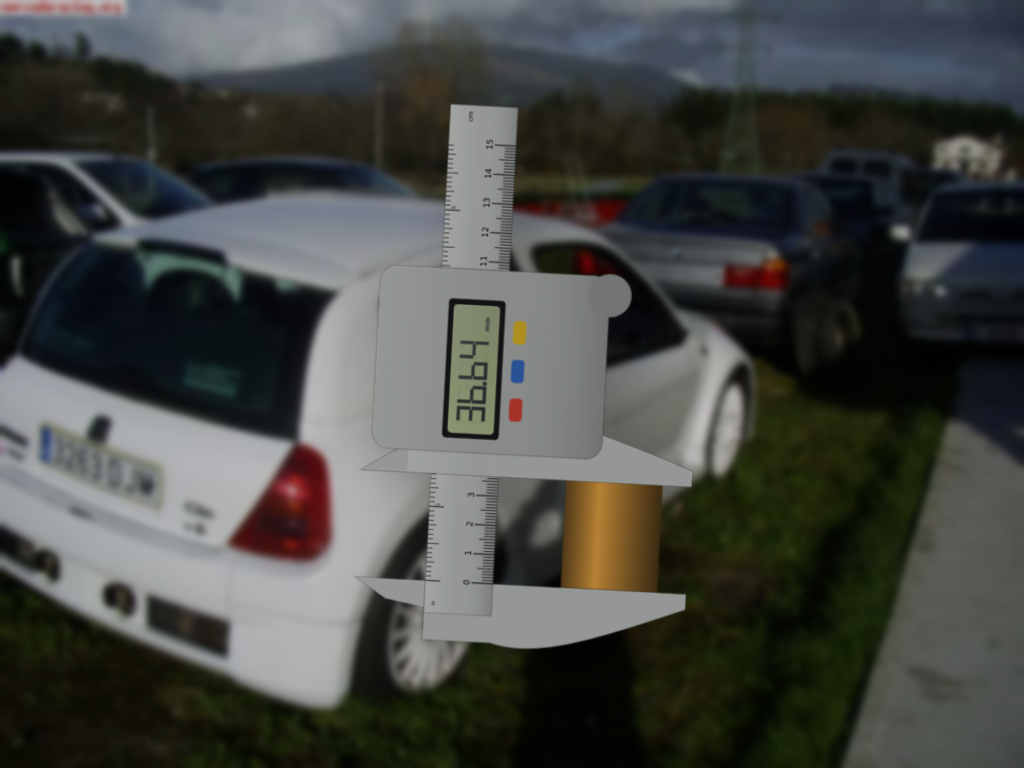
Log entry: 36.64 mm
